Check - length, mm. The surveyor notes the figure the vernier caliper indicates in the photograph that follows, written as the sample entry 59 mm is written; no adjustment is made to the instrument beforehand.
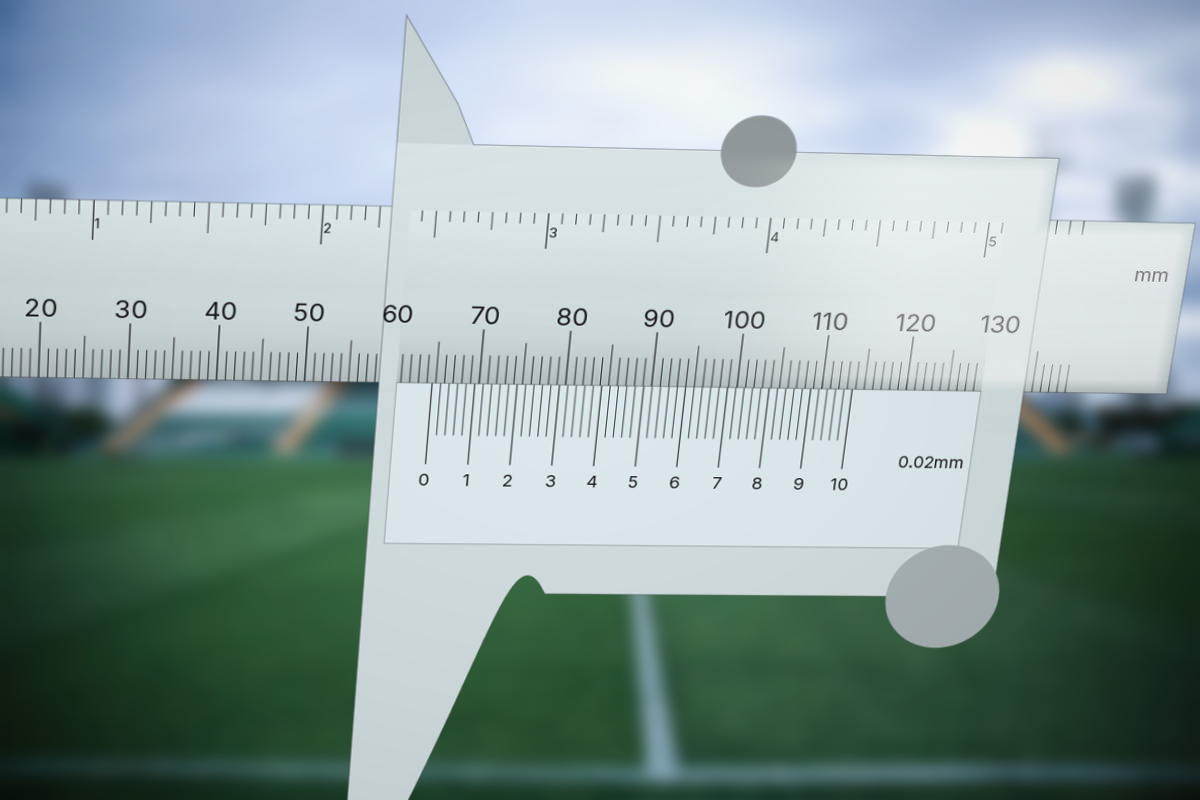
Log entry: 64.6 mm
